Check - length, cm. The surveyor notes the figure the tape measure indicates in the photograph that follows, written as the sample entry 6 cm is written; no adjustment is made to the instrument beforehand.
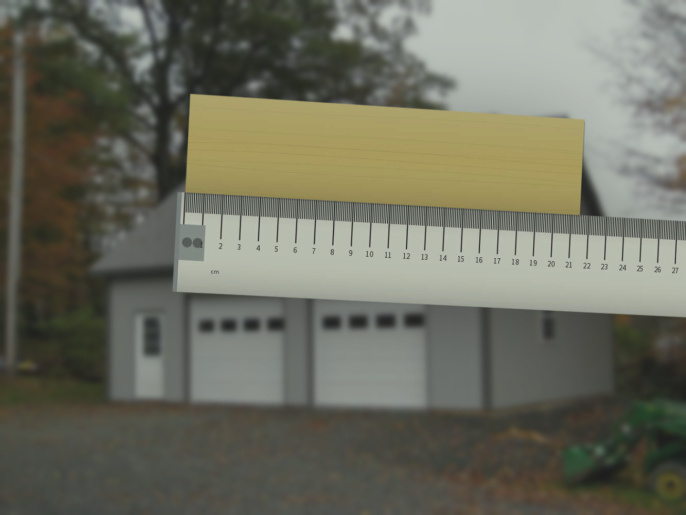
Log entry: 21.5 cm
